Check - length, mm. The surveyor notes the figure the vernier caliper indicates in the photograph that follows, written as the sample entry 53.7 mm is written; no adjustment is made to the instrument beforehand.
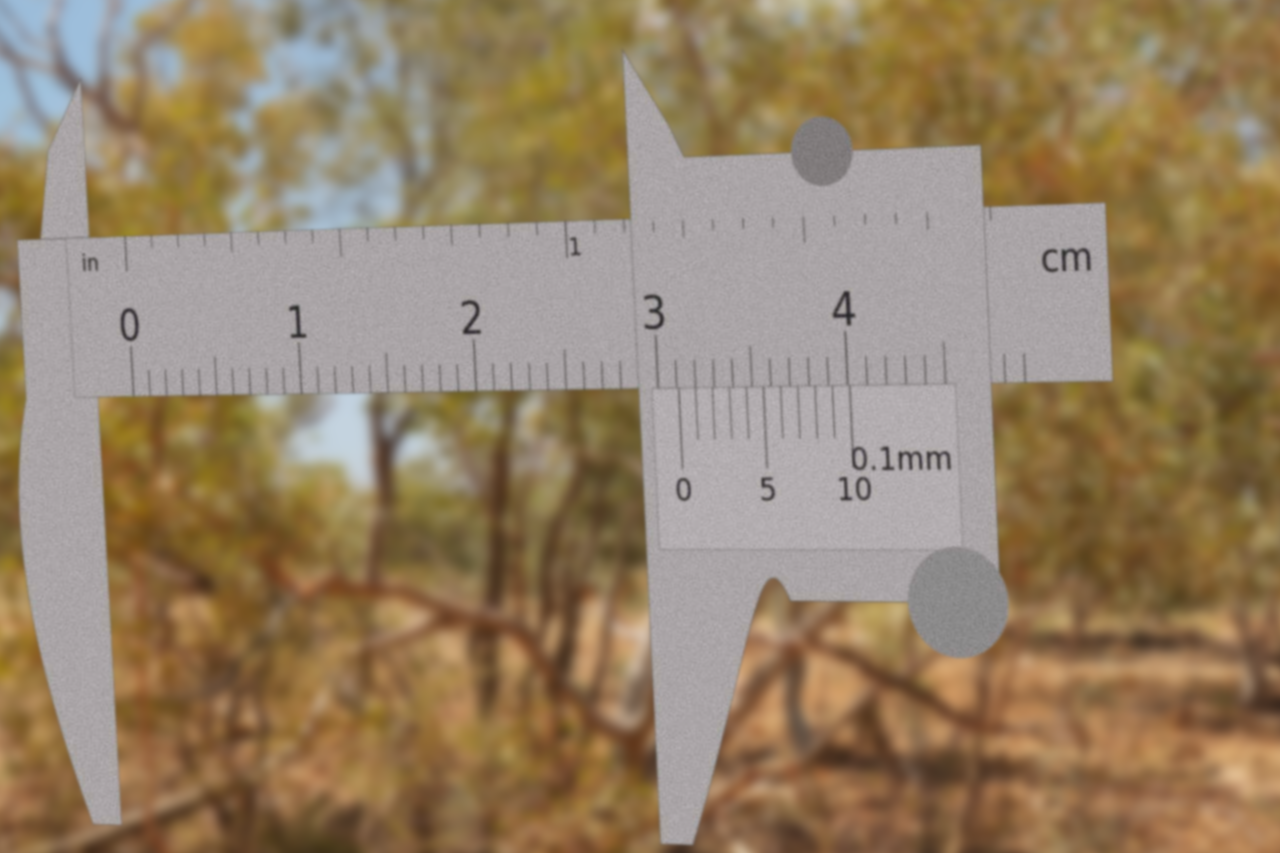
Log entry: 31.1 mm
